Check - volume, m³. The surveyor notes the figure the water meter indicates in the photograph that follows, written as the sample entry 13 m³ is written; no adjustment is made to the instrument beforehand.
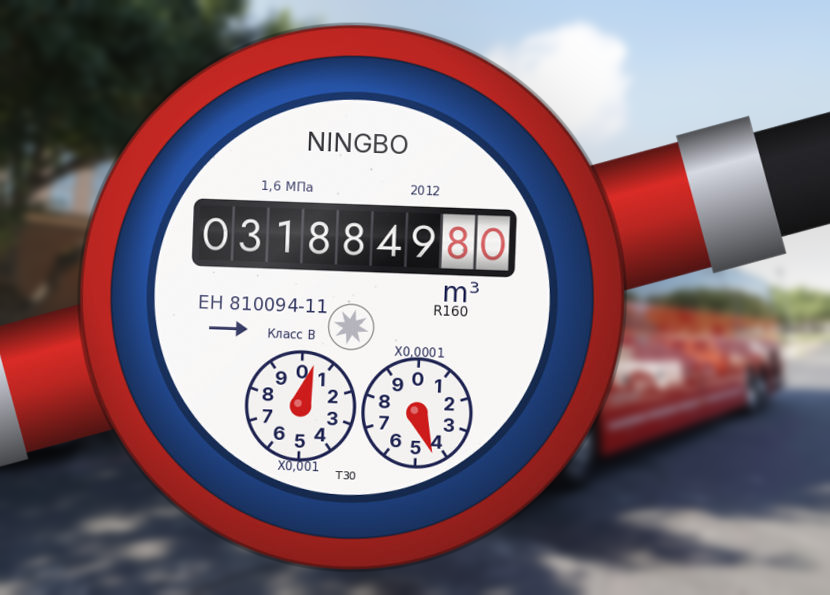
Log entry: 318849.8004 m³
